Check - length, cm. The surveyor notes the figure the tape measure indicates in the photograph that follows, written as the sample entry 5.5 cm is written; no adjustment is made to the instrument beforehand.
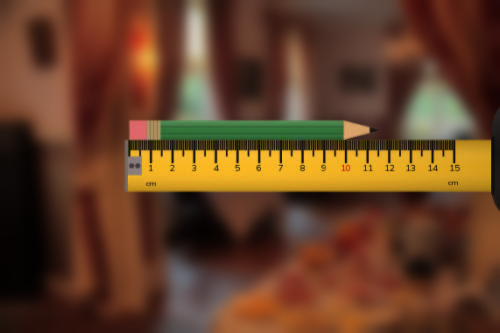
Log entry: 11.5 cm
